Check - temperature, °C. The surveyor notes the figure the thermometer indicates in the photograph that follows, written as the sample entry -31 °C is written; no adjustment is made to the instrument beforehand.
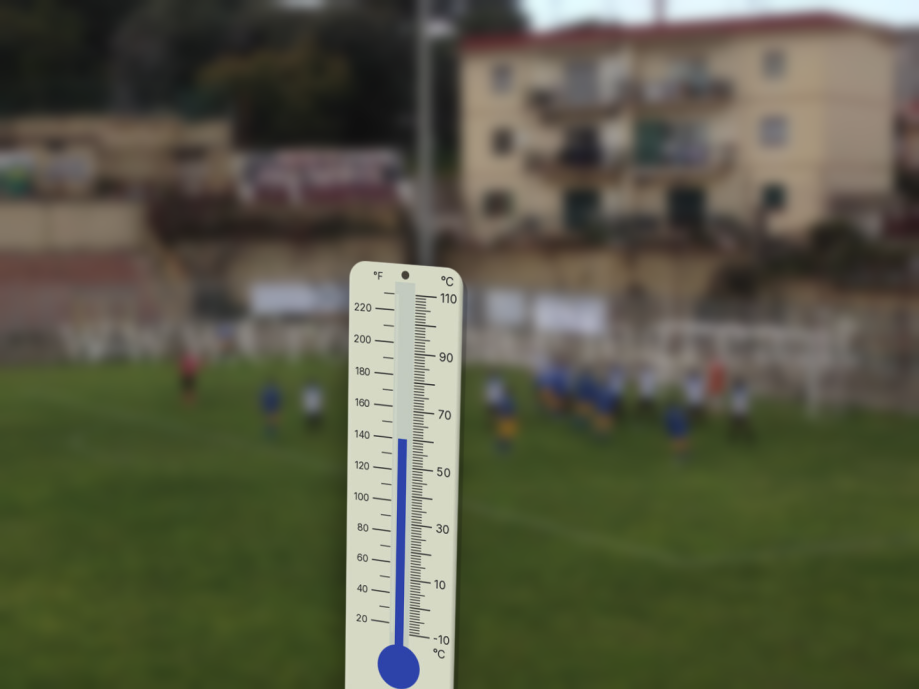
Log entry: 60 °C
